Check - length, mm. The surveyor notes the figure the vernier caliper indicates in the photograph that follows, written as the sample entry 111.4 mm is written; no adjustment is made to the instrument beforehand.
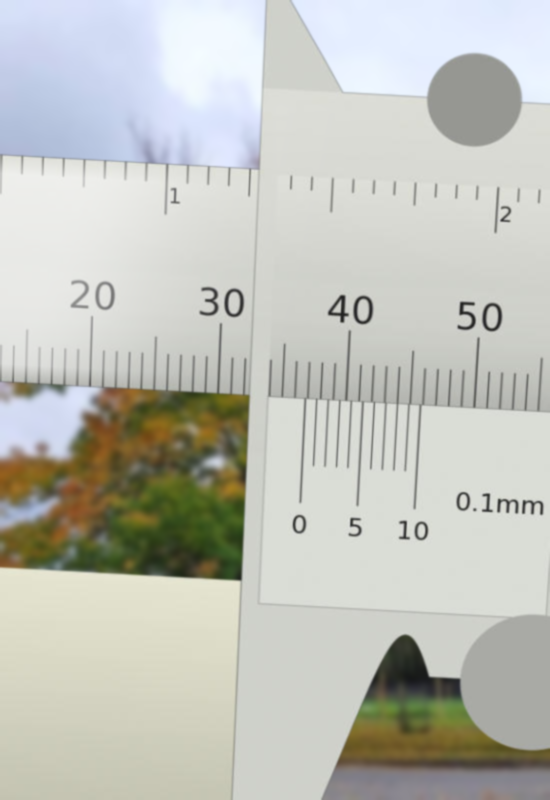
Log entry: 36.8 mm
